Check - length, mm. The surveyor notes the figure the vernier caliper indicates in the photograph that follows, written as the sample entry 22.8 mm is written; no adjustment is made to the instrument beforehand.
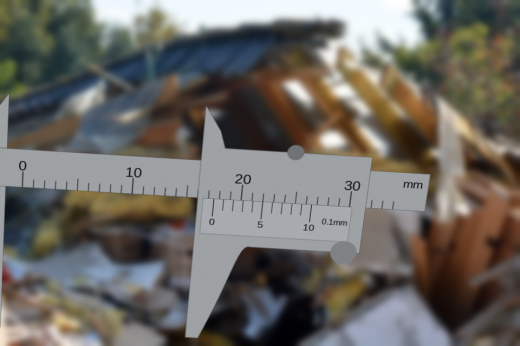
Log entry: 17.5 mm
